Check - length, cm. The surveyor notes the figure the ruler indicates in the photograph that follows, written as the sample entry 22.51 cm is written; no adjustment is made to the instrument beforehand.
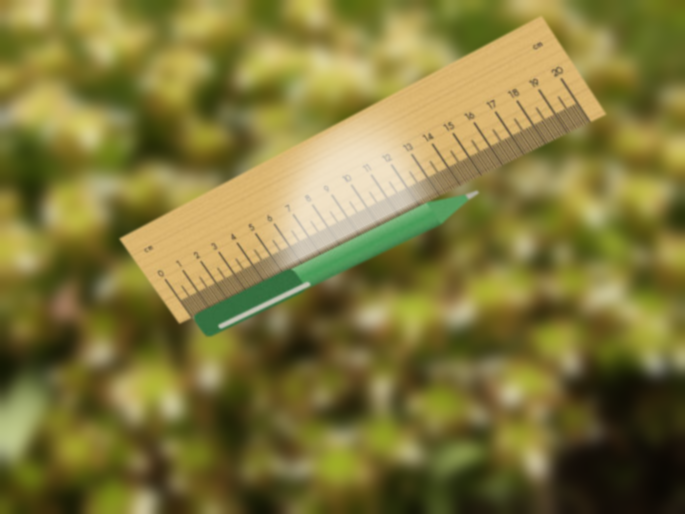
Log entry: 14.5 cm
